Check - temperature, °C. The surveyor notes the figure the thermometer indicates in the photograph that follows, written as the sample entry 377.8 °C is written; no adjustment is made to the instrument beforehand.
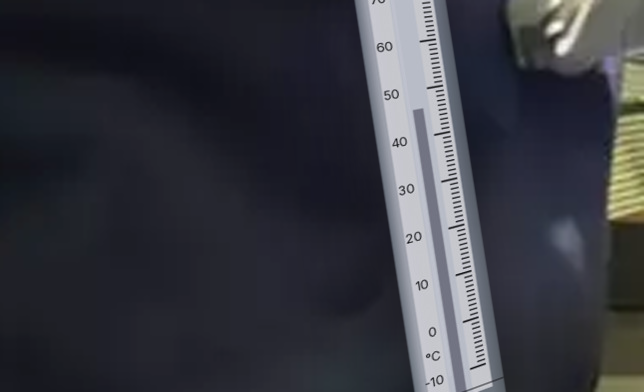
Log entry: 46 °C
